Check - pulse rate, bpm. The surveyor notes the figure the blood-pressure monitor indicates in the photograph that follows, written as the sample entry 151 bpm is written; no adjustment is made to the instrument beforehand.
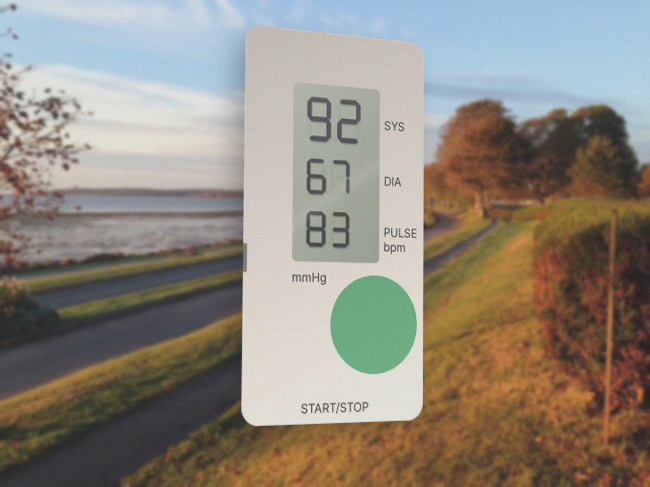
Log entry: 83 bpm
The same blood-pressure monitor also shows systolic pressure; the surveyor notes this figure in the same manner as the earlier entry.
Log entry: 92 mmHg
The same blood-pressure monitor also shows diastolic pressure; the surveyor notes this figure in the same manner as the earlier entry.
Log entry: 67 mmHg
